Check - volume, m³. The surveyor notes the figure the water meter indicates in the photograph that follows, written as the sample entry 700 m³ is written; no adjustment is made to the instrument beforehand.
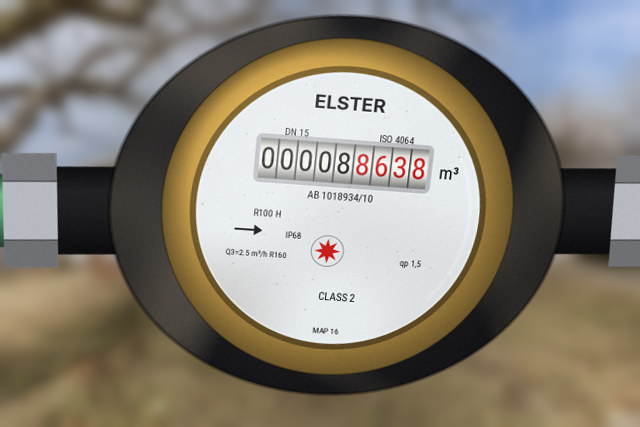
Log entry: 8.8638 m³
